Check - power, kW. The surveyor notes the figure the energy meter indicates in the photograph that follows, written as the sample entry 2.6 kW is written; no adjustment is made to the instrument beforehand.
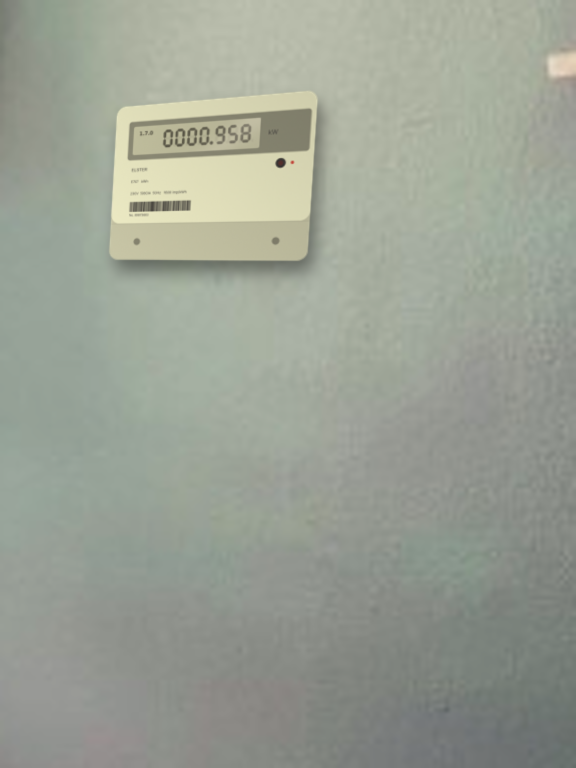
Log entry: 0.958 kW
